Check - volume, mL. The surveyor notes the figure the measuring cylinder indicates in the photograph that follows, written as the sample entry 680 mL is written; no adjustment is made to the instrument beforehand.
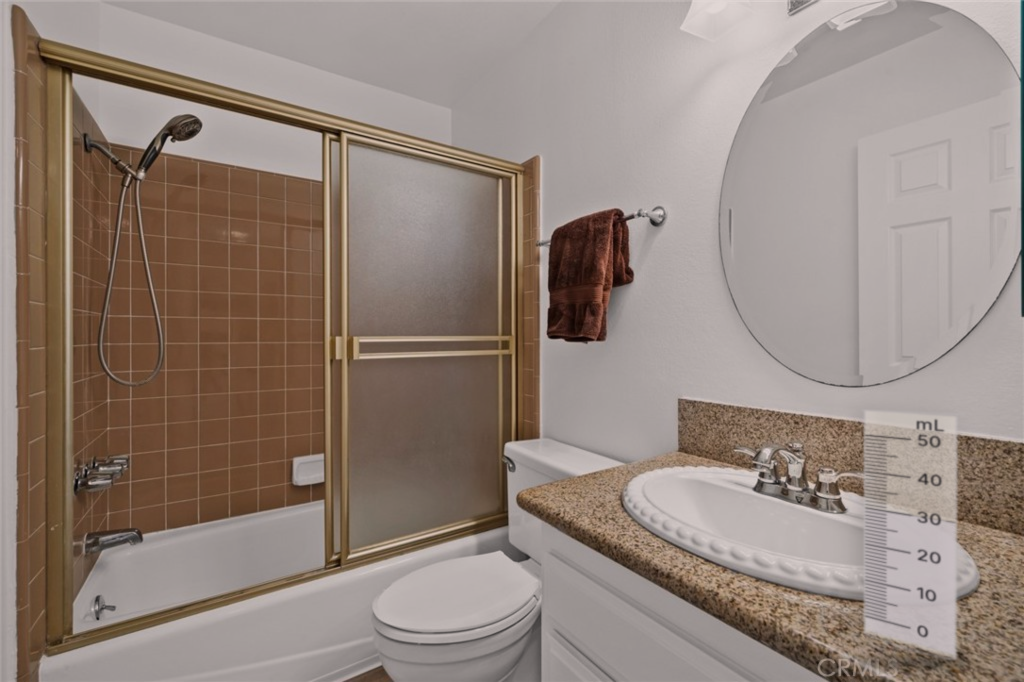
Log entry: 30 mL
